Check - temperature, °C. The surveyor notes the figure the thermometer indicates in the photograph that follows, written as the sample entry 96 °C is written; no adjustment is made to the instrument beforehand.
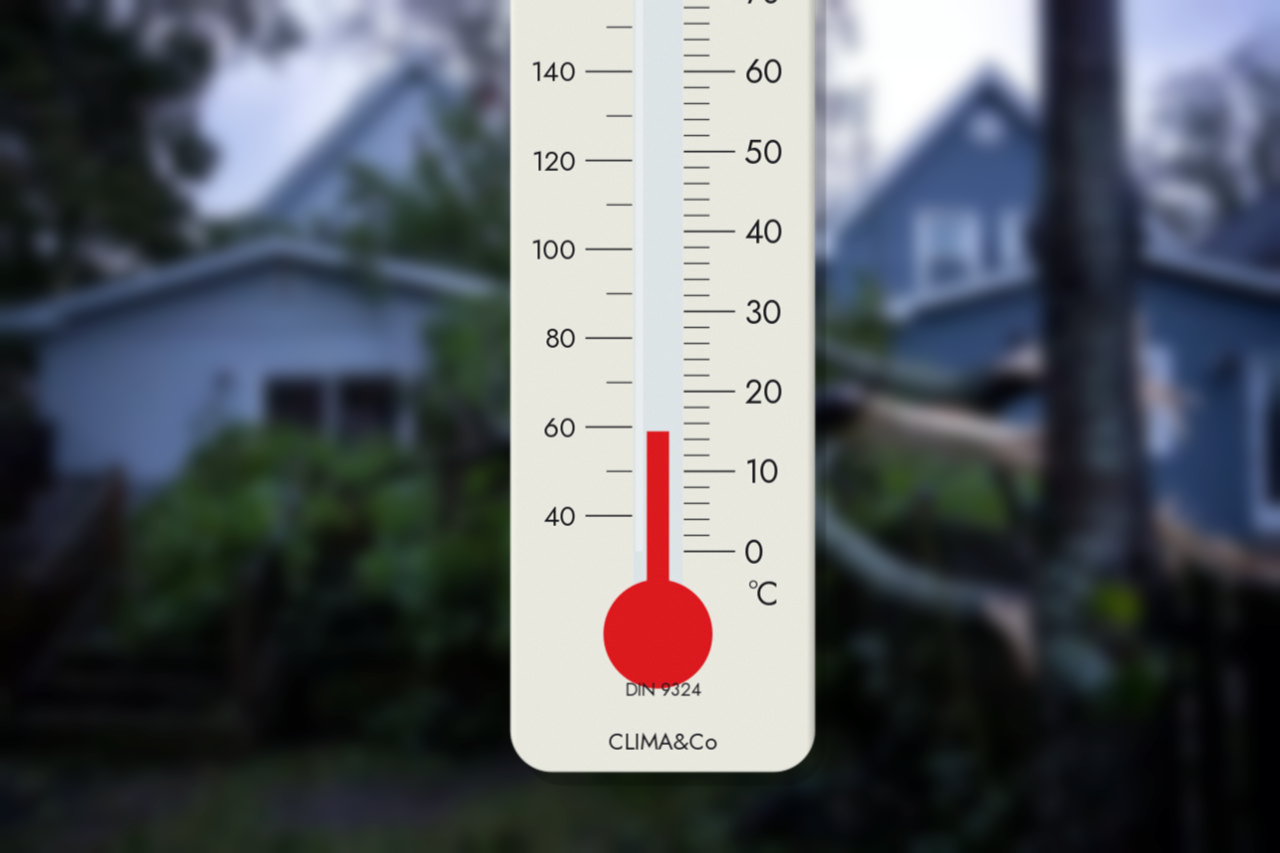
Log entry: 15 °C
